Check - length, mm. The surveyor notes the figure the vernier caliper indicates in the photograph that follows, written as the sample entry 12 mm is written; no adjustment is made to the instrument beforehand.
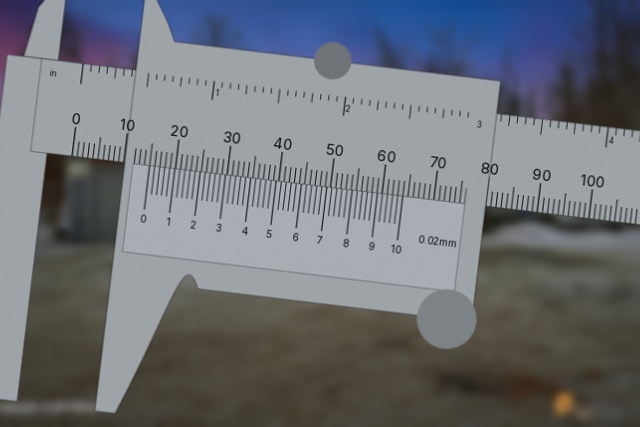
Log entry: 15.0 mm
